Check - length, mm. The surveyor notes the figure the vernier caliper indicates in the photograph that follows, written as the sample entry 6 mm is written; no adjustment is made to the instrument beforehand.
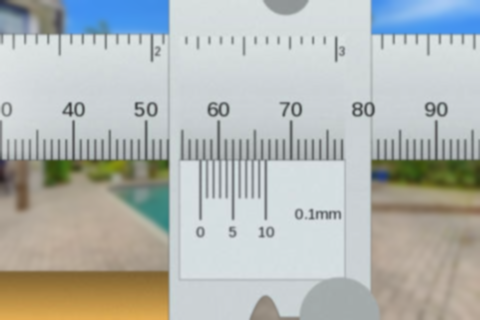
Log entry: 57.5 mm
